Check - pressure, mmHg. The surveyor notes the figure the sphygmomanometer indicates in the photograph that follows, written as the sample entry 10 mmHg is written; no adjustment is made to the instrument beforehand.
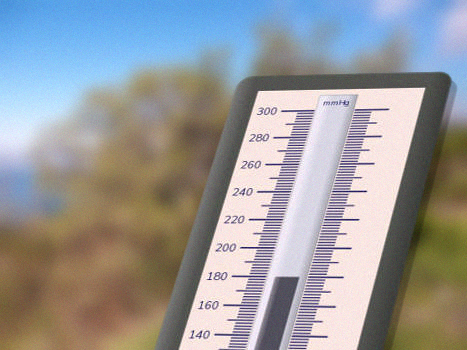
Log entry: 180 mmHg
